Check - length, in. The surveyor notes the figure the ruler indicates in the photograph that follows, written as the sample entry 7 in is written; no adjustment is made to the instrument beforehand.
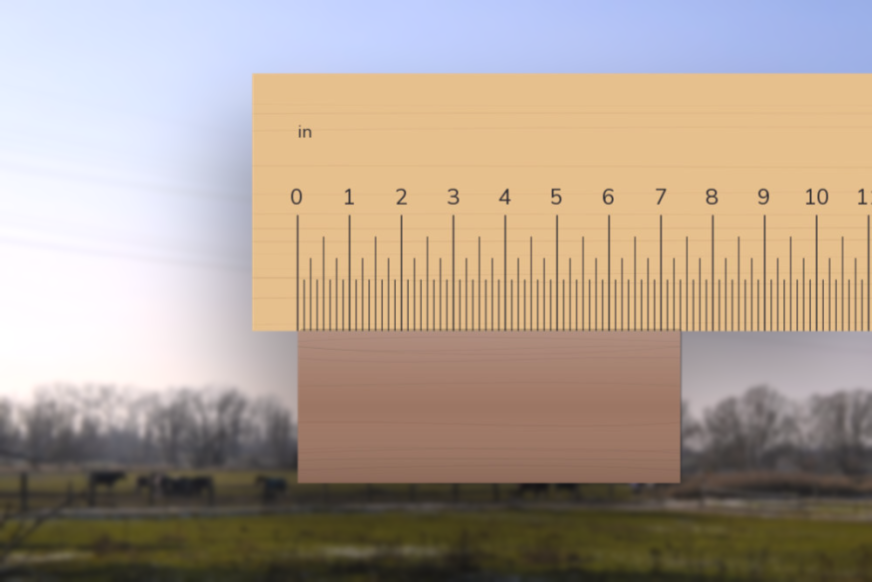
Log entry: 7.375 in
